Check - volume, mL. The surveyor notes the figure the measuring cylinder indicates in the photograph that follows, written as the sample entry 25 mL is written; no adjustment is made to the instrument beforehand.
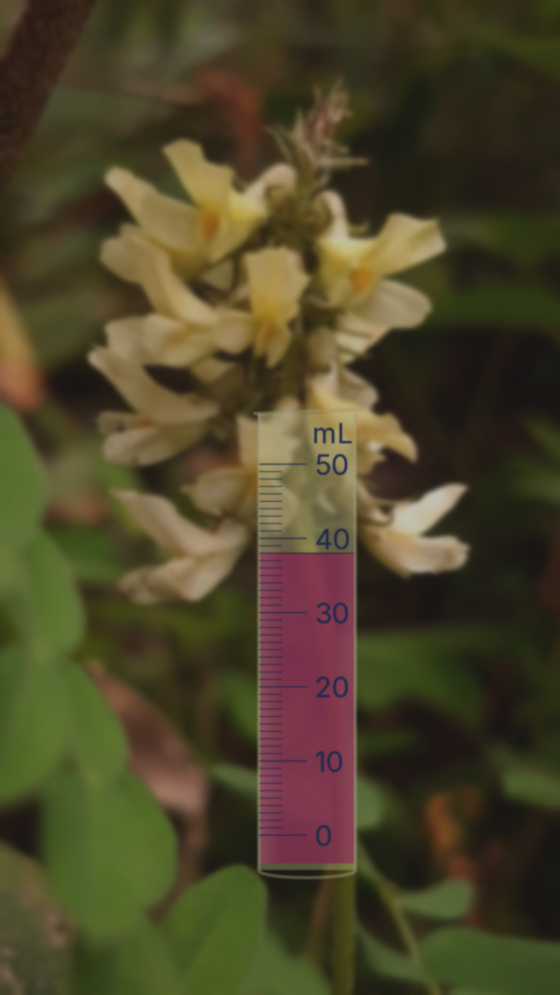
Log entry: 38 mL
